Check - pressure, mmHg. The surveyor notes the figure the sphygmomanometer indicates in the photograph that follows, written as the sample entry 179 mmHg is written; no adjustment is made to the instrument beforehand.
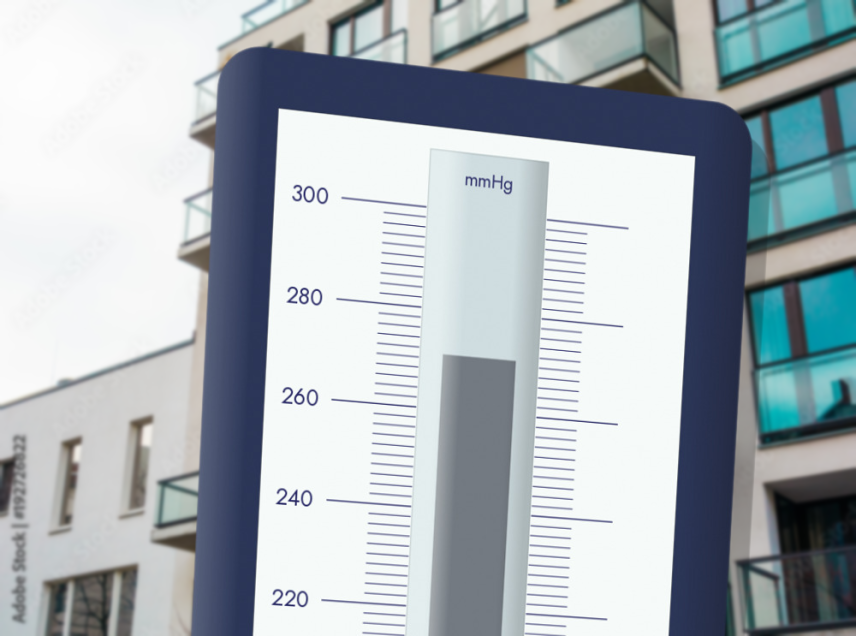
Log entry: 271 mmHg
